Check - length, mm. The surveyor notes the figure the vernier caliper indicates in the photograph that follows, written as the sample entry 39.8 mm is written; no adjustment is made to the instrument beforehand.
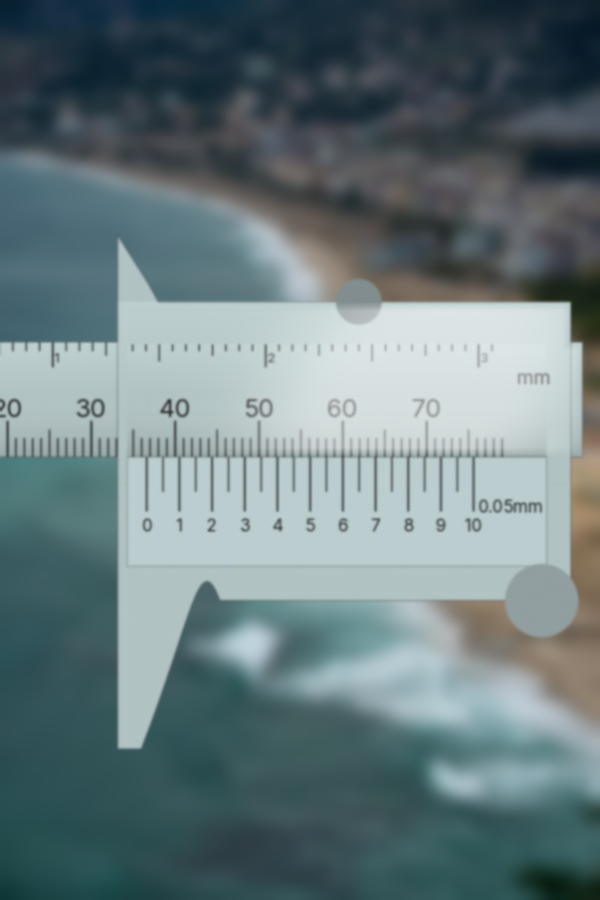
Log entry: 36.6 mm
